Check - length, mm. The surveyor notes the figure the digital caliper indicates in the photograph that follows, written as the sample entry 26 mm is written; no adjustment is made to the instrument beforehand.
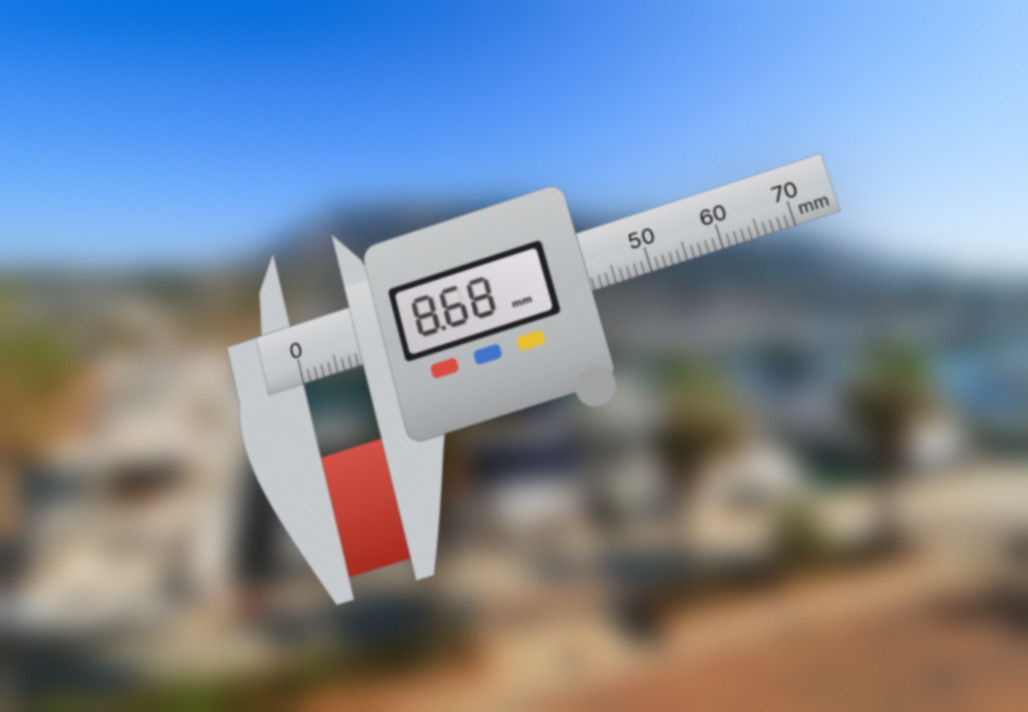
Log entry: 8.68 mm
